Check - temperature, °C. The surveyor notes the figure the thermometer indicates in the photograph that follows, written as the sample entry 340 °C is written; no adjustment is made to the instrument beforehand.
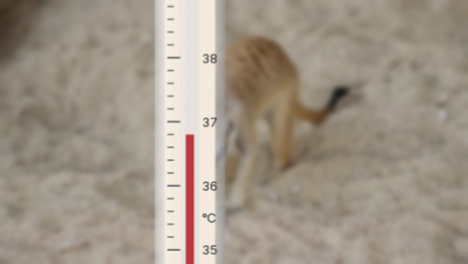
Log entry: 36.8 °C
